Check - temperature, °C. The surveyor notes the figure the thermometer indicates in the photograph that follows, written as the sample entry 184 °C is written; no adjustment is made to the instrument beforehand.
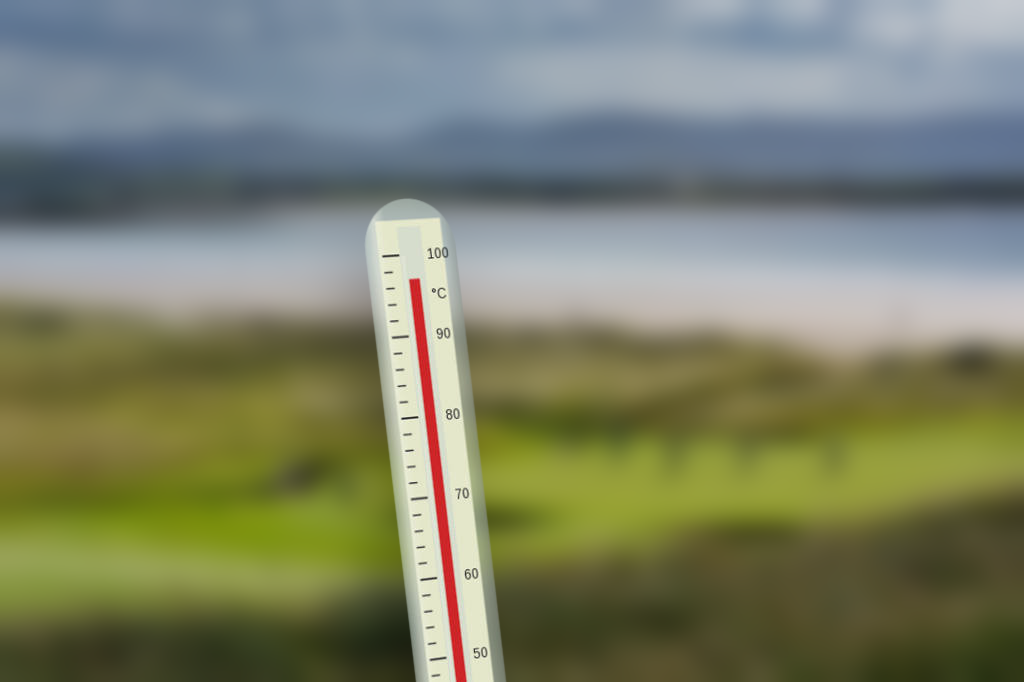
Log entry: 97 °C
